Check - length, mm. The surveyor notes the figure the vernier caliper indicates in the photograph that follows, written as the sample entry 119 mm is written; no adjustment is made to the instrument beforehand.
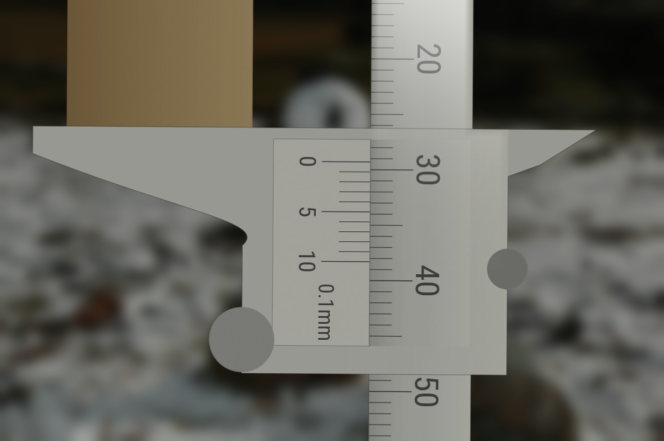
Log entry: 29.3 mm
